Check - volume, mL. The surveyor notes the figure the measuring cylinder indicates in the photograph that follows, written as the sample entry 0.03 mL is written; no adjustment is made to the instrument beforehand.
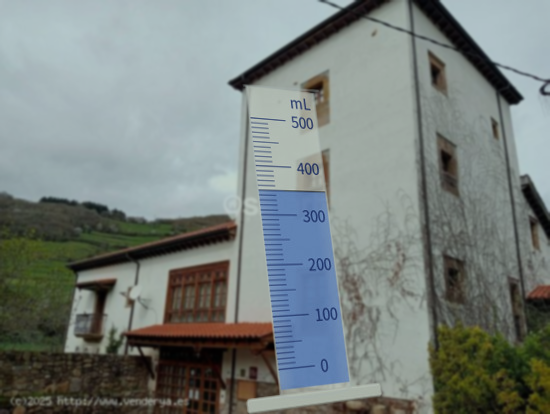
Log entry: 350 mL
